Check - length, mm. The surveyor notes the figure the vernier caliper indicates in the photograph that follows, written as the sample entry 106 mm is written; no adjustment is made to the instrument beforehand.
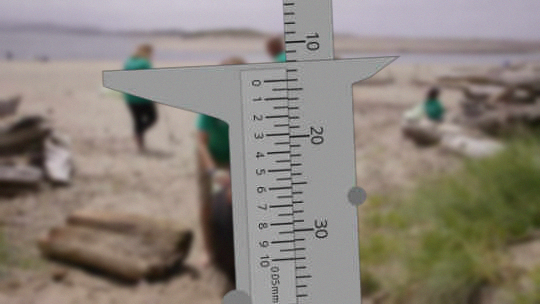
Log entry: 14.0 mm
